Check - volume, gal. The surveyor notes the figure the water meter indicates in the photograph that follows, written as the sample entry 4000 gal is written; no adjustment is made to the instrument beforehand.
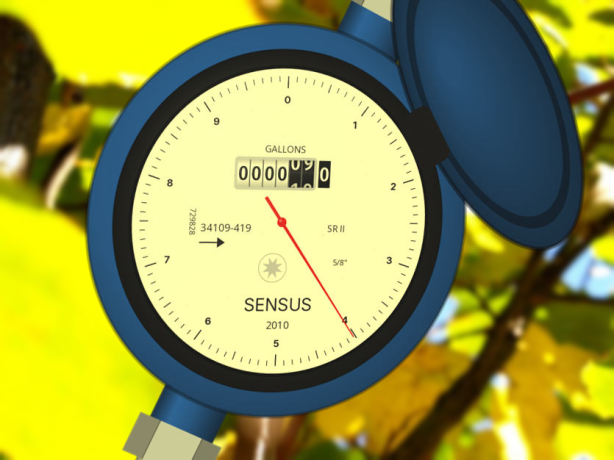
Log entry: 94.0 gal
